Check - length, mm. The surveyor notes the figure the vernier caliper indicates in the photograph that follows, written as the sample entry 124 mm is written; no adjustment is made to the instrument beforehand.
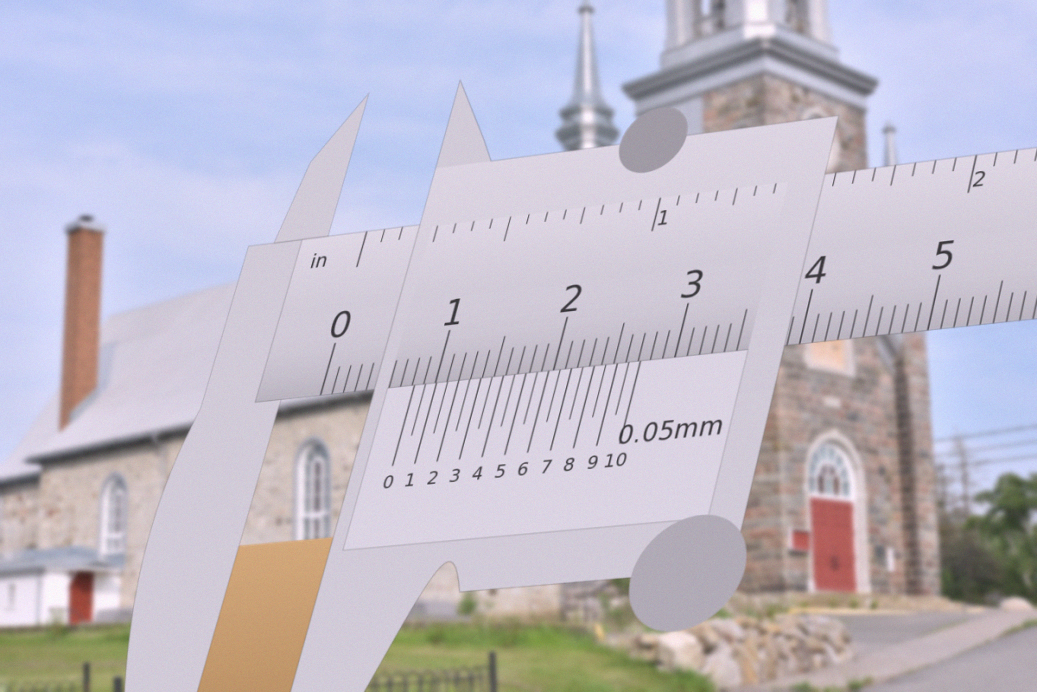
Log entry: 8.2 mm
